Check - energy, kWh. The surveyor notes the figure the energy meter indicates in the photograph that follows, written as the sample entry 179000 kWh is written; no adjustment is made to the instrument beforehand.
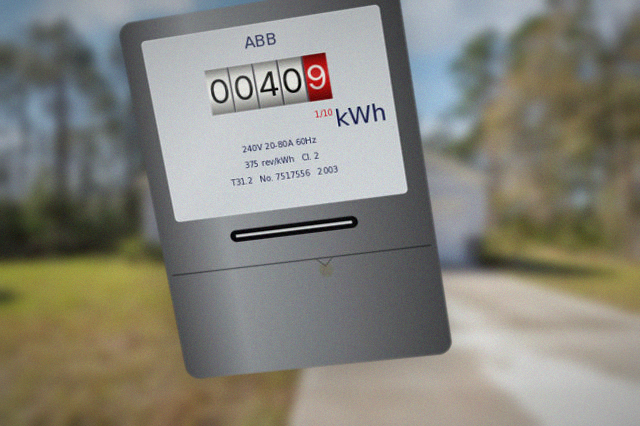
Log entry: 40.9 kWh
